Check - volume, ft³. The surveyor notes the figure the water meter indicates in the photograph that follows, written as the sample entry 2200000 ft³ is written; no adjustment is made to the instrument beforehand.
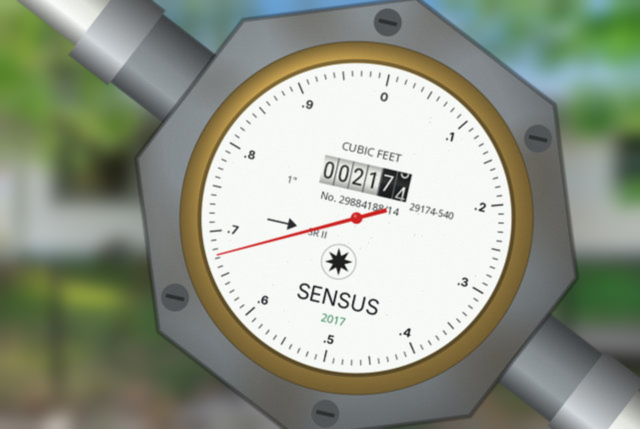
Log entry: 2173.67 ft³
